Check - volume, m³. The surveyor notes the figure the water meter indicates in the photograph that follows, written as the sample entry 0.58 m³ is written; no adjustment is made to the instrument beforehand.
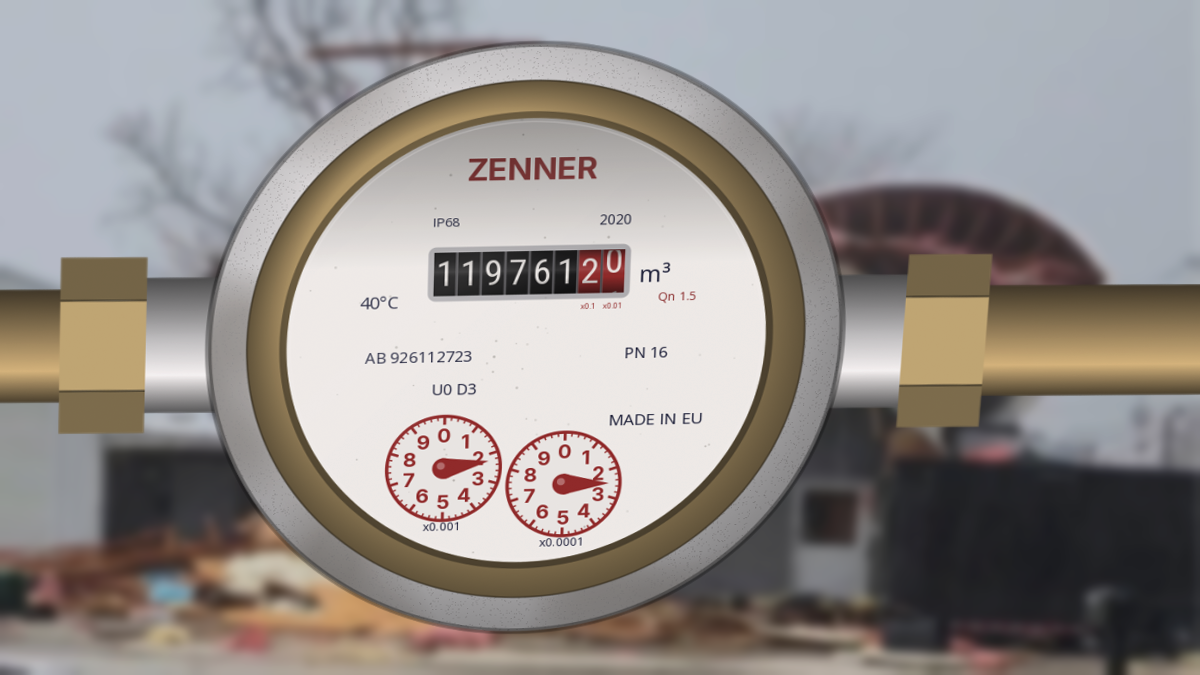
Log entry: 119761.2022 m³
